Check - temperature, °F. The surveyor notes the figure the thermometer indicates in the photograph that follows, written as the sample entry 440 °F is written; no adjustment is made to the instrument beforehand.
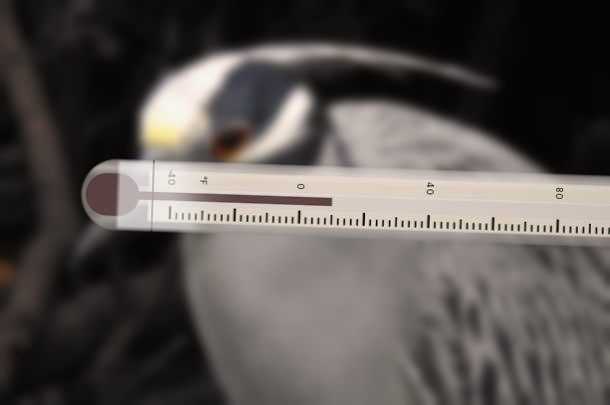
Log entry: 10 °F
